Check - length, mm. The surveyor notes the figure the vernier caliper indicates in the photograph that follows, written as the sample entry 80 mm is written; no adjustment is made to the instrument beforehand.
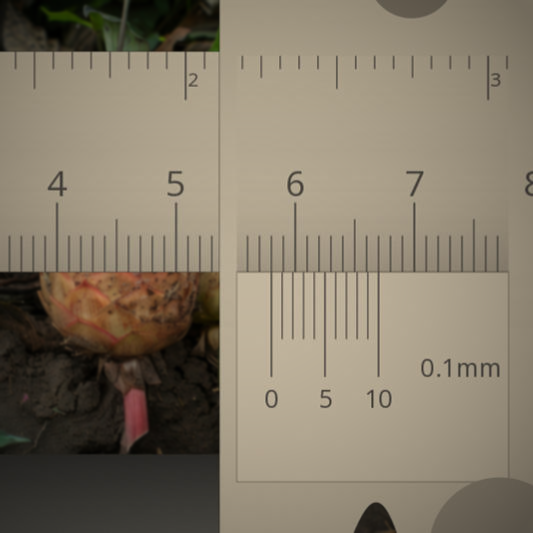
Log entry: 58.0 mm
